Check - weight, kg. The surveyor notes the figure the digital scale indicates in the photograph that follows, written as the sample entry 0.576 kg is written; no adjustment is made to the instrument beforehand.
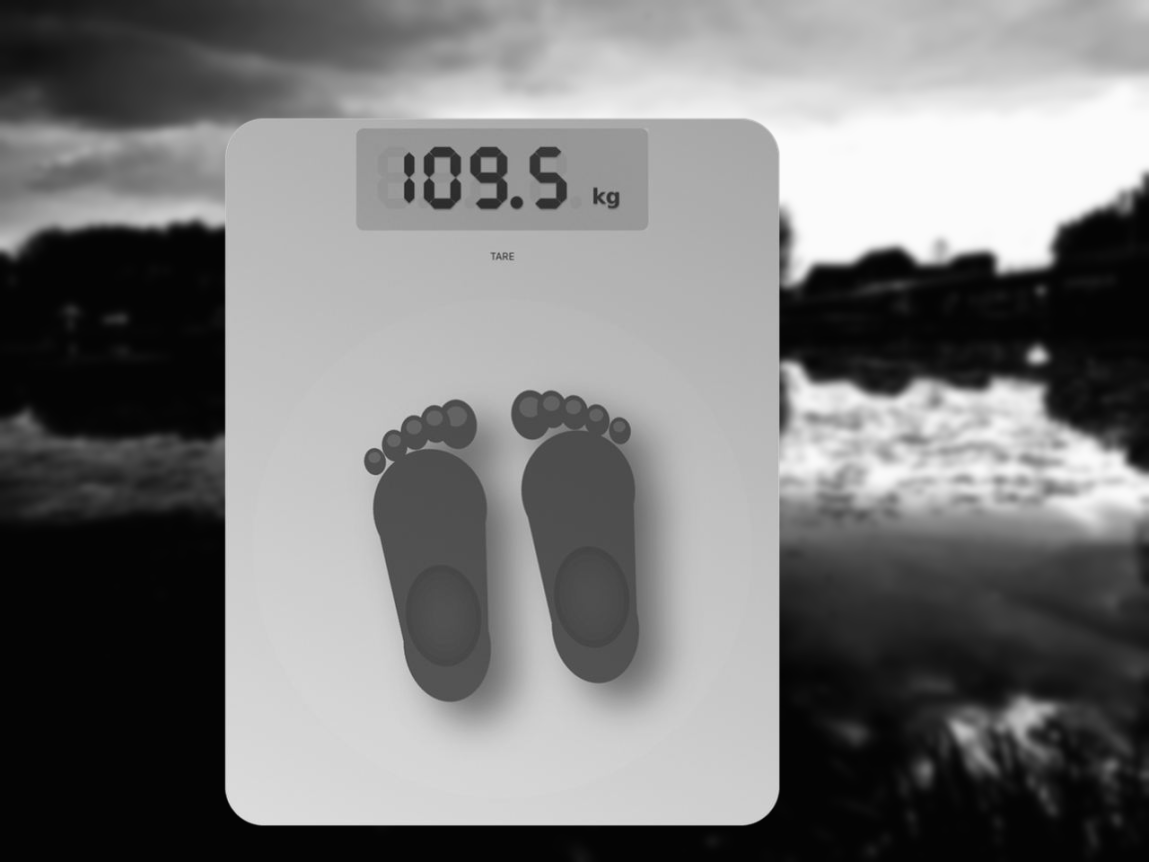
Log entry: 109.5 kg
